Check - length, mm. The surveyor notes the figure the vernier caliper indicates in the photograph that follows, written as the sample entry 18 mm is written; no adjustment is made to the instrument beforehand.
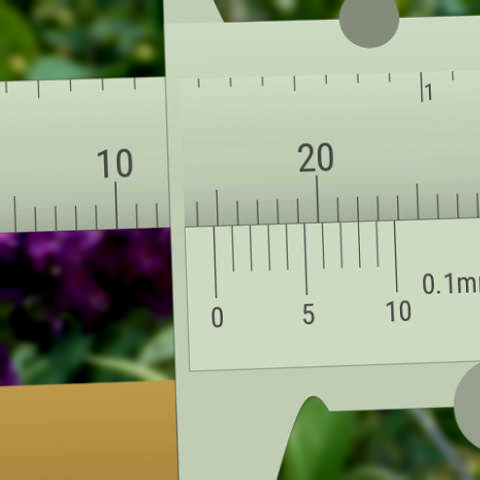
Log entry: 14.8 mm
